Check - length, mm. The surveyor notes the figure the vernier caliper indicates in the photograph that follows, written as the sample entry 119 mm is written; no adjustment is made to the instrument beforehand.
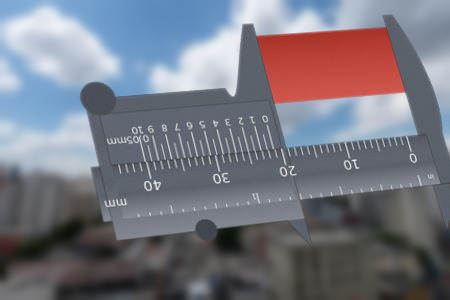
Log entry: 21.2 mm
